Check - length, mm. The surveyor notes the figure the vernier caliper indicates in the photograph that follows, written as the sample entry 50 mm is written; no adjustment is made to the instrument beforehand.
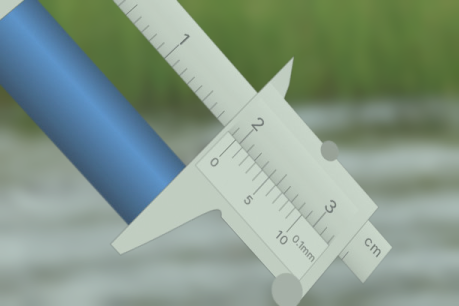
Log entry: 19.5 mm
